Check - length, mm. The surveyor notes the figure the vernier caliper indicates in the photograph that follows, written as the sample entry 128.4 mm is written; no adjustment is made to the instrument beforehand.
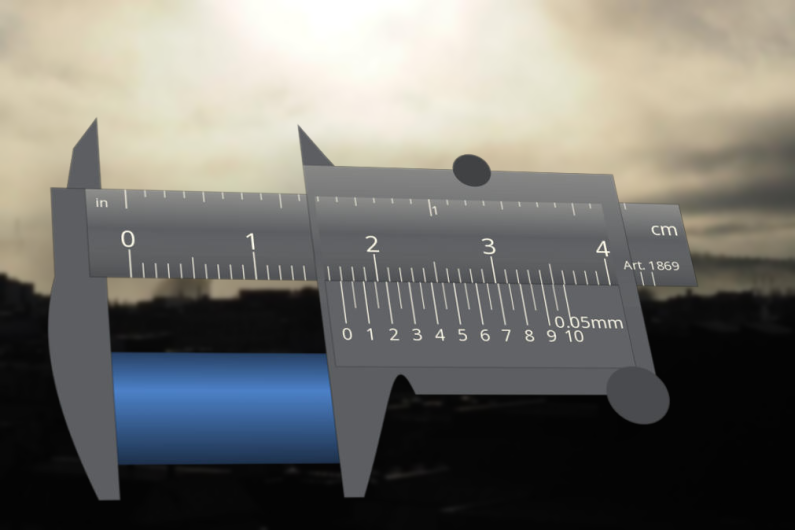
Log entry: 16.9 mm
